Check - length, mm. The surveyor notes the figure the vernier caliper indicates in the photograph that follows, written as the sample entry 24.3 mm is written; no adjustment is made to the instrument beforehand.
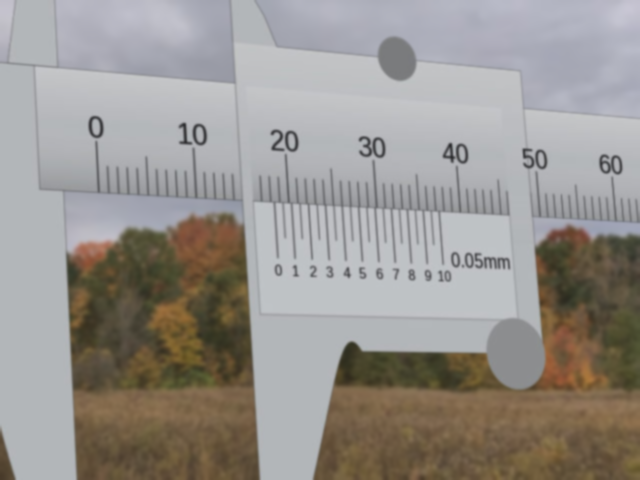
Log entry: 18.4 mm
